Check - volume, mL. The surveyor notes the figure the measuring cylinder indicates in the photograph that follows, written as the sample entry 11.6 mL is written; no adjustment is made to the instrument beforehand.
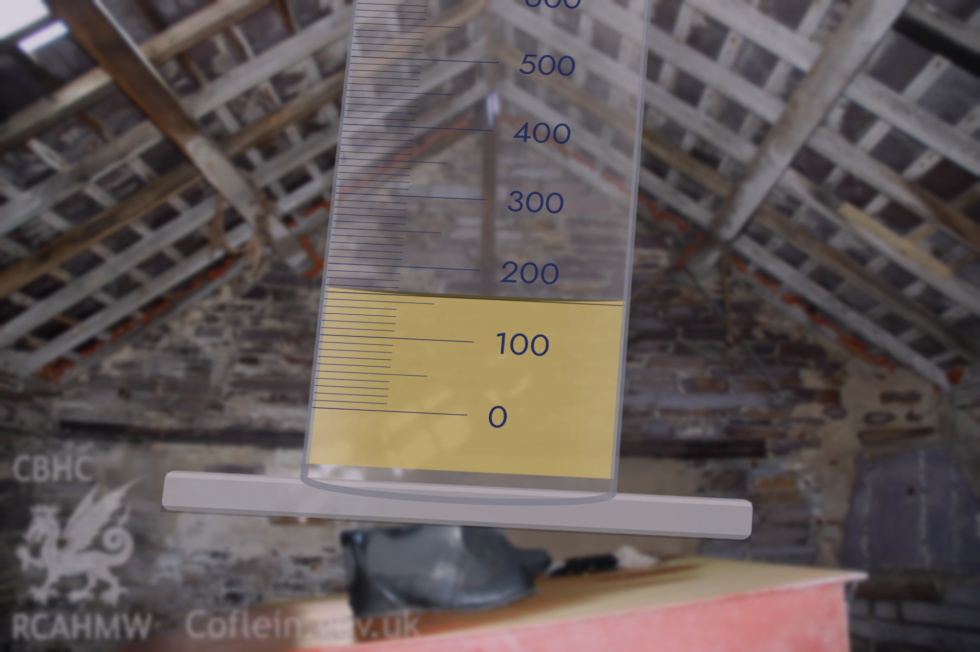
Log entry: 160 mL
